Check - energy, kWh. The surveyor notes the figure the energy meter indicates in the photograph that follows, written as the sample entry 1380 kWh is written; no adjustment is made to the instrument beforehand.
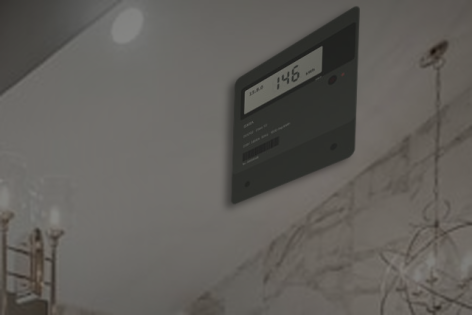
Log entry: 146 kWh
